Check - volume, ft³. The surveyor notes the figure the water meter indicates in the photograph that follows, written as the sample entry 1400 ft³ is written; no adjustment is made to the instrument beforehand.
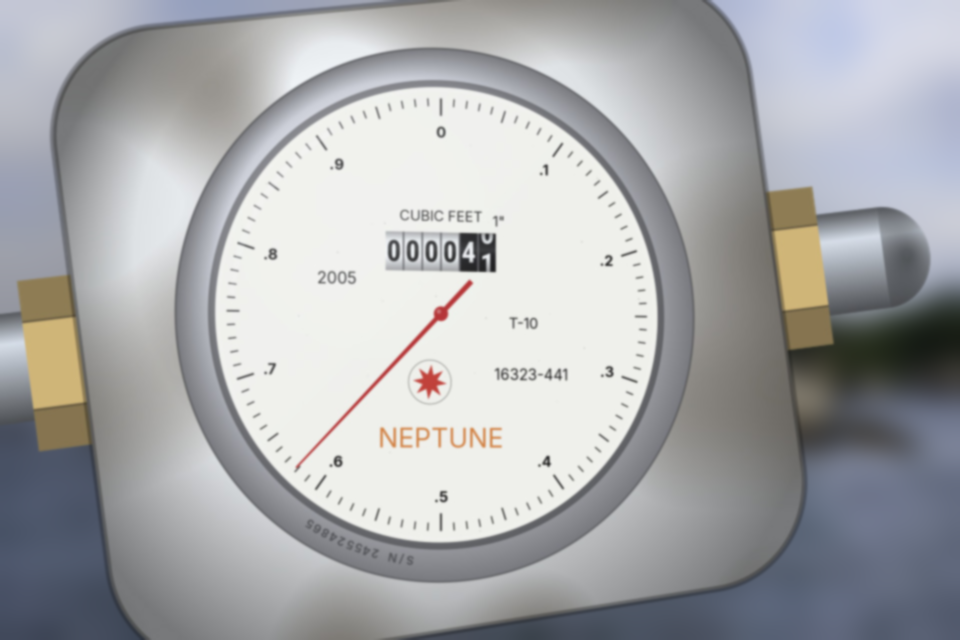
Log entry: 40.62 ft³
